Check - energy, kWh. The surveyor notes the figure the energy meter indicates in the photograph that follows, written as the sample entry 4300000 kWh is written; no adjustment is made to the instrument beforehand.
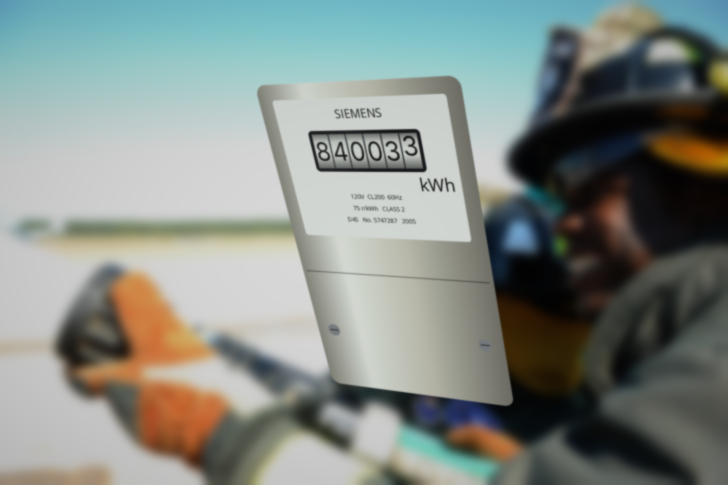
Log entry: 840033 kWh
